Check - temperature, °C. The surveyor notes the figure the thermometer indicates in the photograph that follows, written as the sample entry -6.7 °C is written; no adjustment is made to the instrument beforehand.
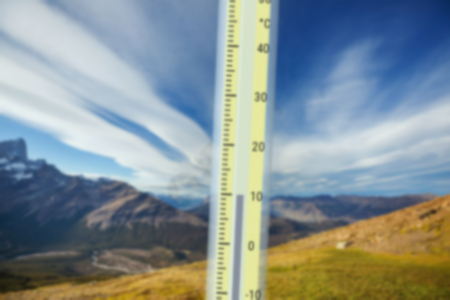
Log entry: 10 °C
